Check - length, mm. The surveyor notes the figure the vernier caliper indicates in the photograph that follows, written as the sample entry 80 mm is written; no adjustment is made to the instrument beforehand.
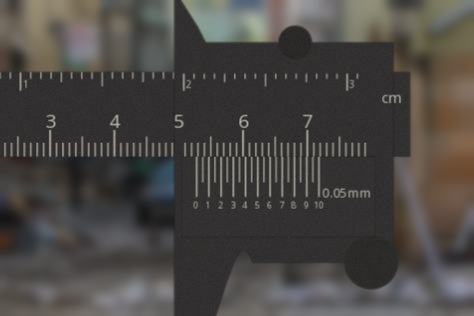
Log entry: 52.8 mm
